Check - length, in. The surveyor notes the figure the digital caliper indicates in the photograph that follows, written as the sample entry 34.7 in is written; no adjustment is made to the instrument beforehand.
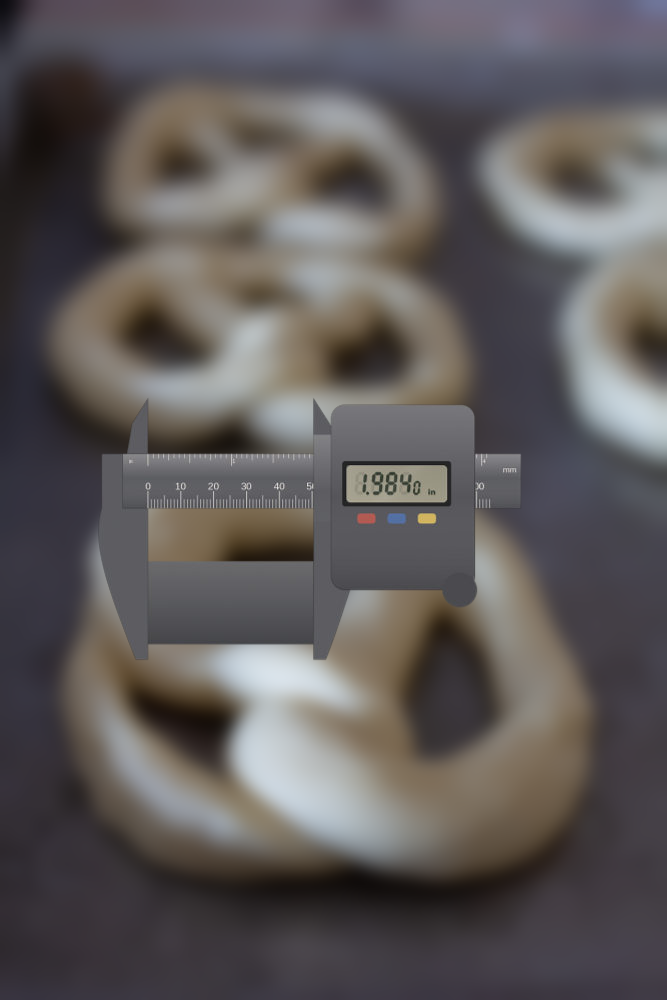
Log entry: 1.9840 in
